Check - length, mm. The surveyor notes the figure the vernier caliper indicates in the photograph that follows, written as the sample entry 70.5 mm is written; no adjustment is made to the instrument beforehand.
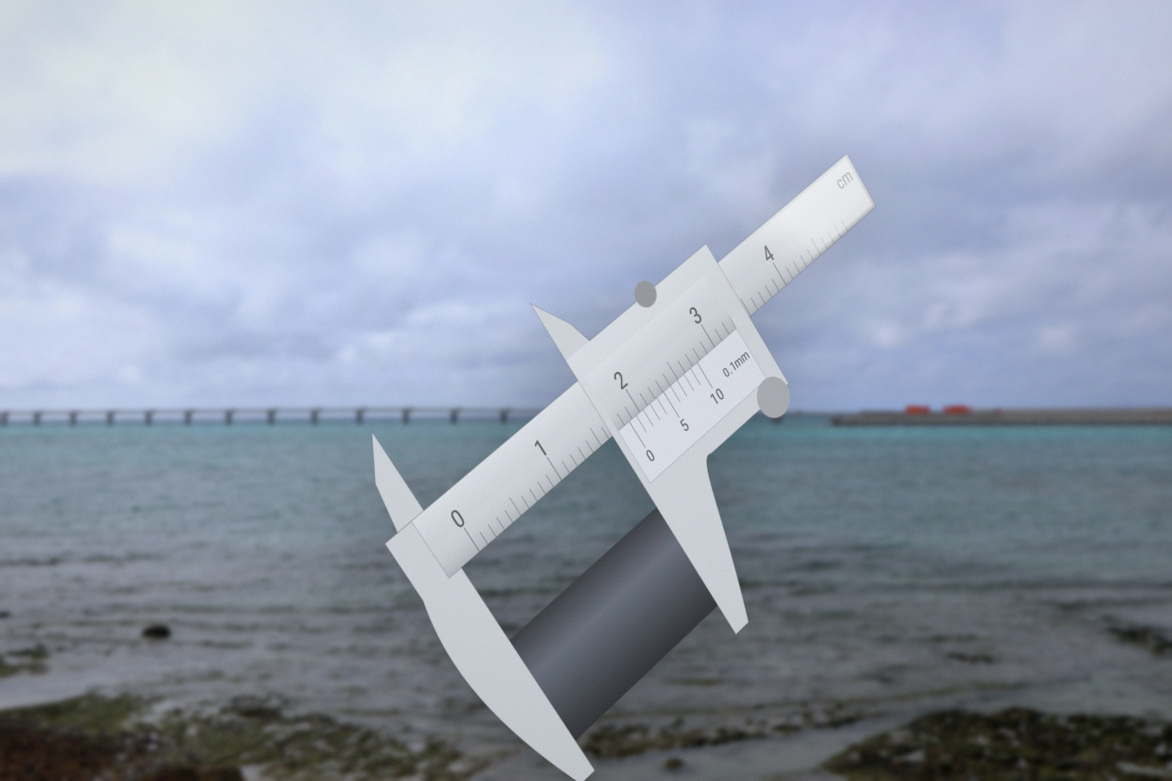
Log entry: 18.6 mm
